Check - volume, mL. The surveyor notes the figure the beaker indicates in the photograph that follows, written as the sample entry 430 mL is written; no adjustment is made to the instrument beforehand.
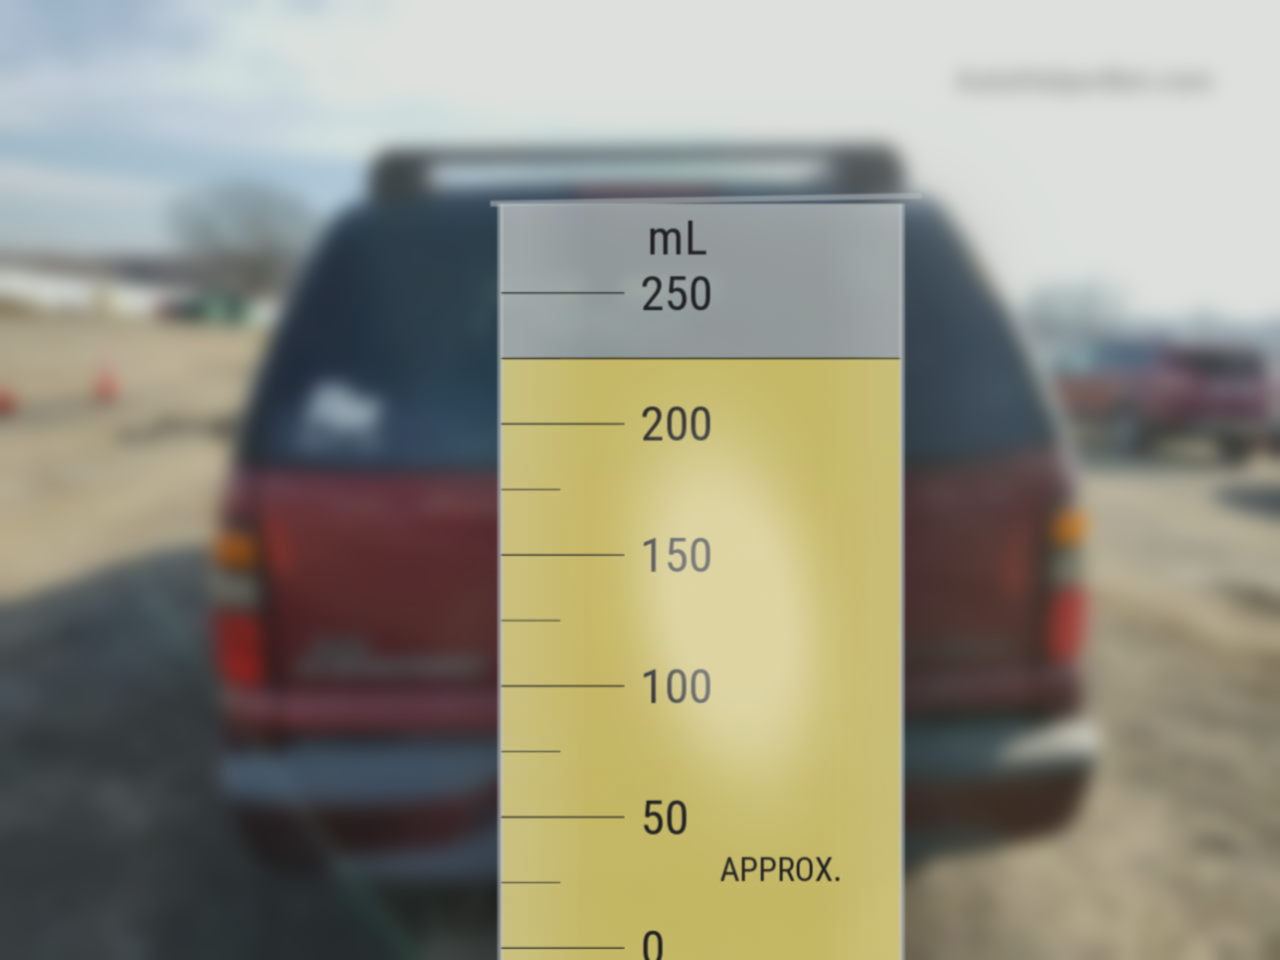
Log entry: 225 mL
